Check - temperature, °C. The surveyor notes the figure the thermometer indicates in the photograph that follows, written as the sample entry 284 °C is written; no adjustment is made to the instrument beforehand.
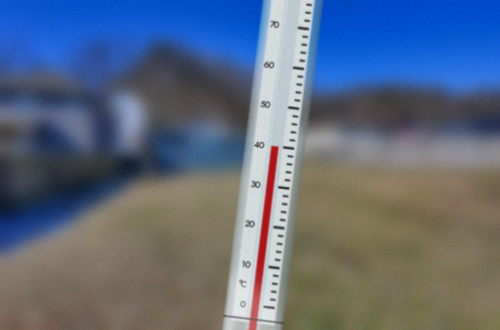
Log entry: 40 °C
